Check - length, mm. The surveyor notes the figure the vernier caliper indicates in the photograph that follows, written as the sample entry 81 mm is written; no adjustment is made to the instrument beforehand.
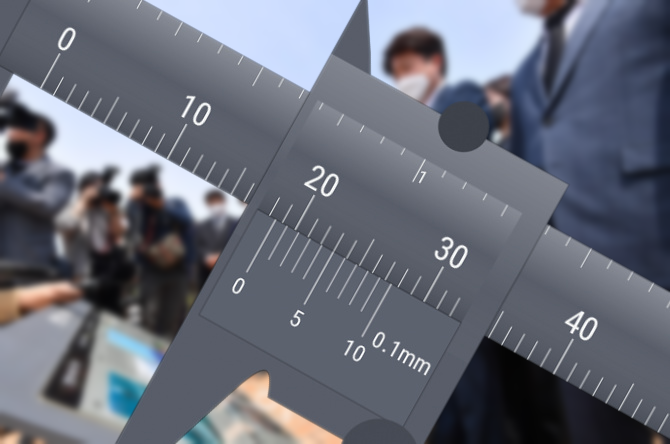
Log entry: 18.5 mm
